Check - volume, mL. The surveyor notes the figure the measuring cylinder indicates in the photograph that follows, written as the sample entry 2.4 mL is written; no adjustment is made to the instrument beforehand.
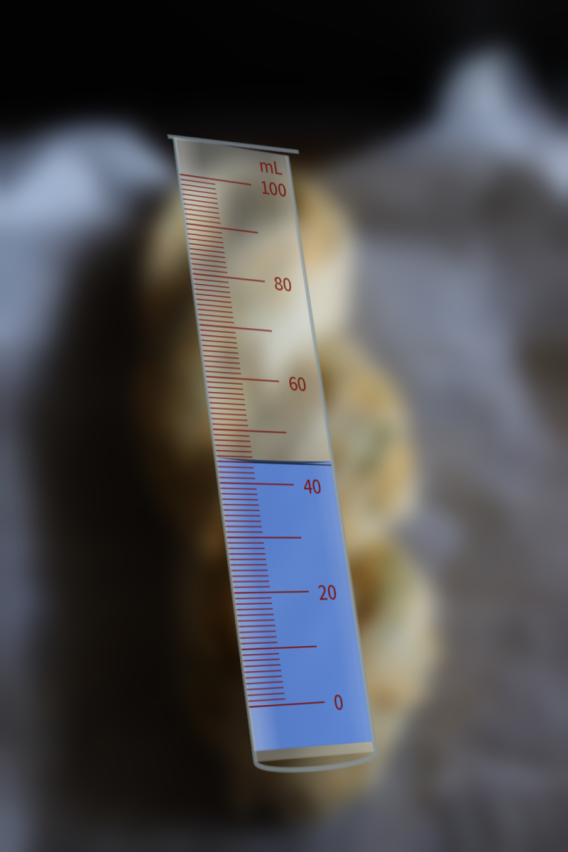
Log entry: 44 mL
